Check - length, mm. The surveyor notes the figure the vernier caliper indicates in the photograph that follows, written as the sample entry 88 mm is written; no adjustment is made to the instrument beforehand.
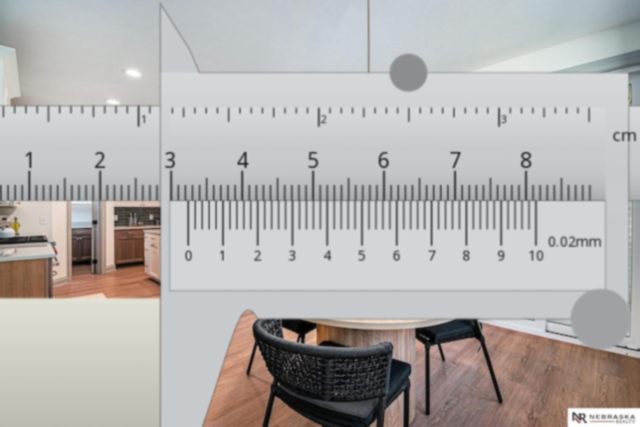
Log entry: 32.4 mm
